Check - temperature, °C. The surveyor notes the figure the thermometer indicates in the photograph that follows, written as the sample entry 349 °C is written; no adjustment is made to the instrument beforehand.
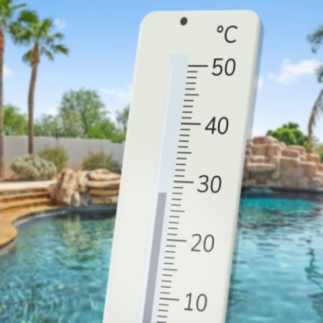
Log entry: 28 °C
